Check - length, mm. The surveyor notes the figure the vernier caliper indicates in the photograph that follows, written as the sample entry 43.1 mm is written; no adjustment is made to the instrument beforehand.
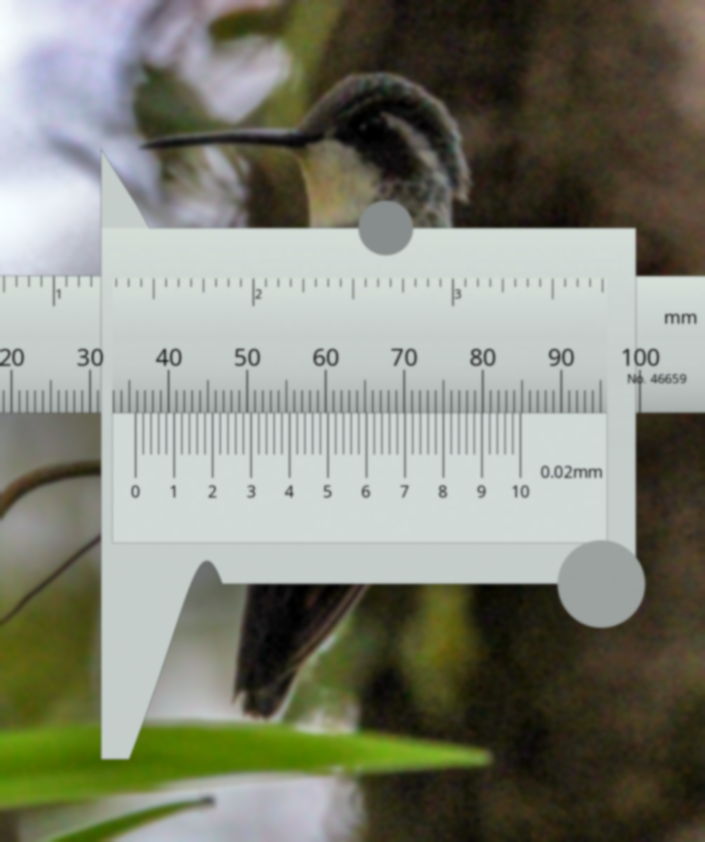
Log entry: 35.8 mm
